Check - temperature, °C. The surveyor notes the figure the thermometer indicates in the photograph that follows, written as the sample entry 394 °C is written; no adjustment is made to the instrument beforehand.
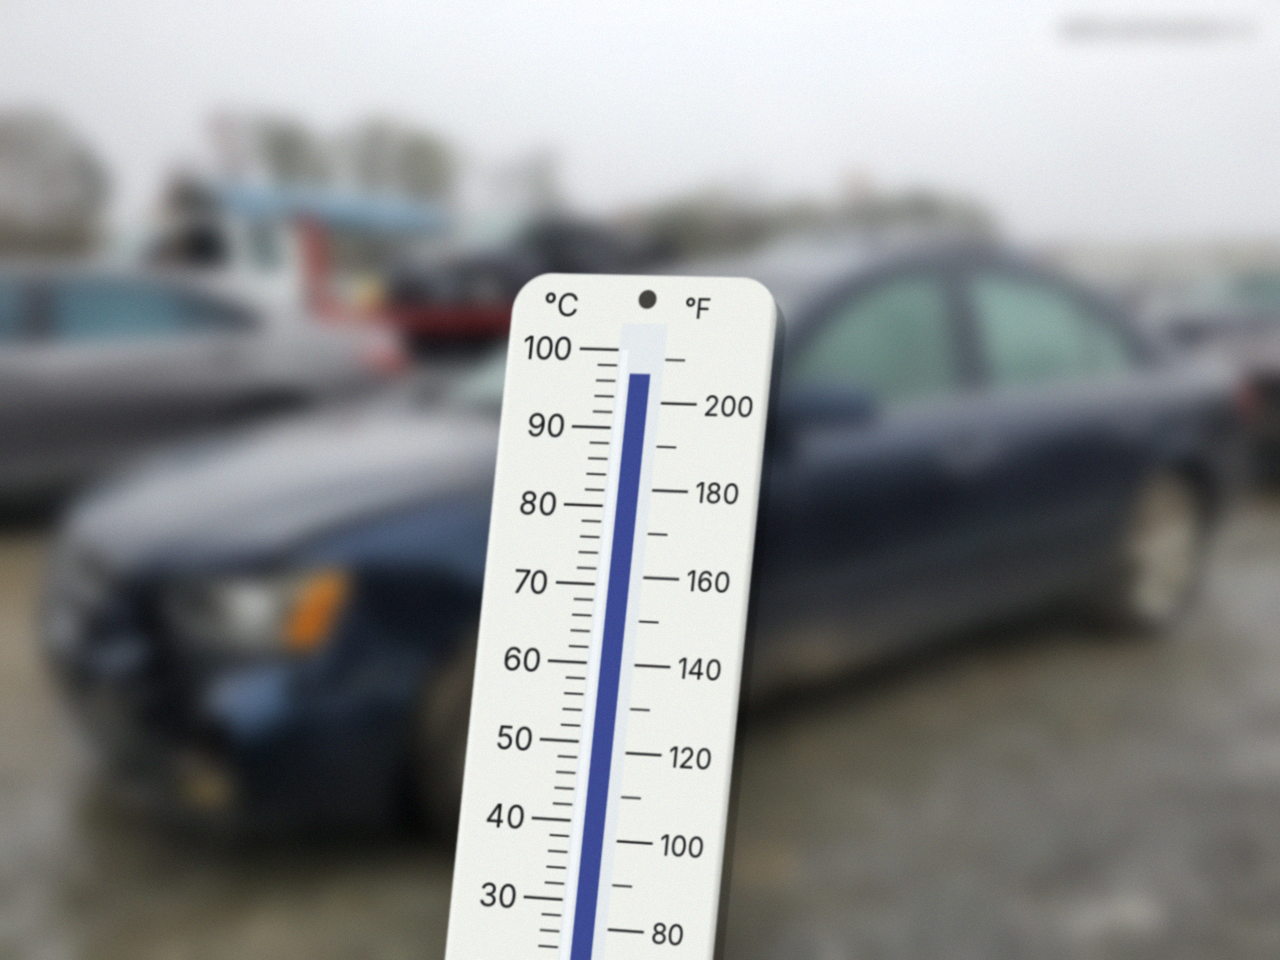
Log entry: 97 °C
